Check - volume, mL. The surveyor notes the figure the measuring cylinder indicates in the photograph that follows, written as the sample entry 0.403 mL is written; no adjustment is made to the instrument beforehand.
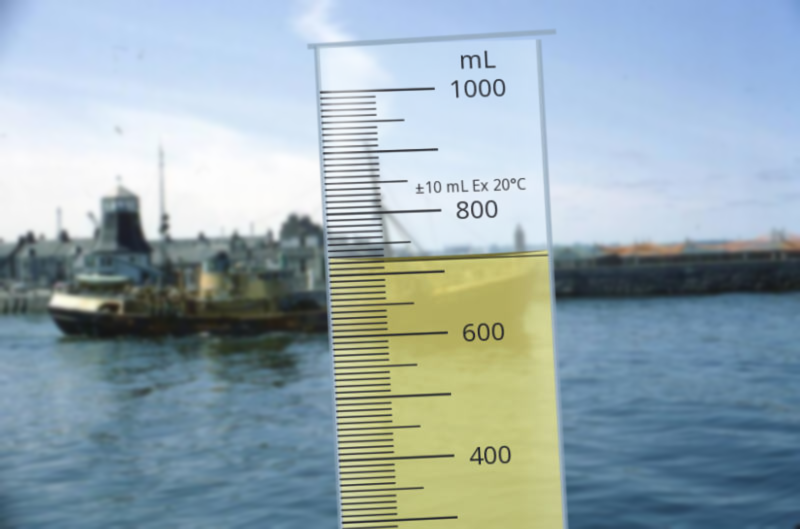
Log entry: 720 mL
